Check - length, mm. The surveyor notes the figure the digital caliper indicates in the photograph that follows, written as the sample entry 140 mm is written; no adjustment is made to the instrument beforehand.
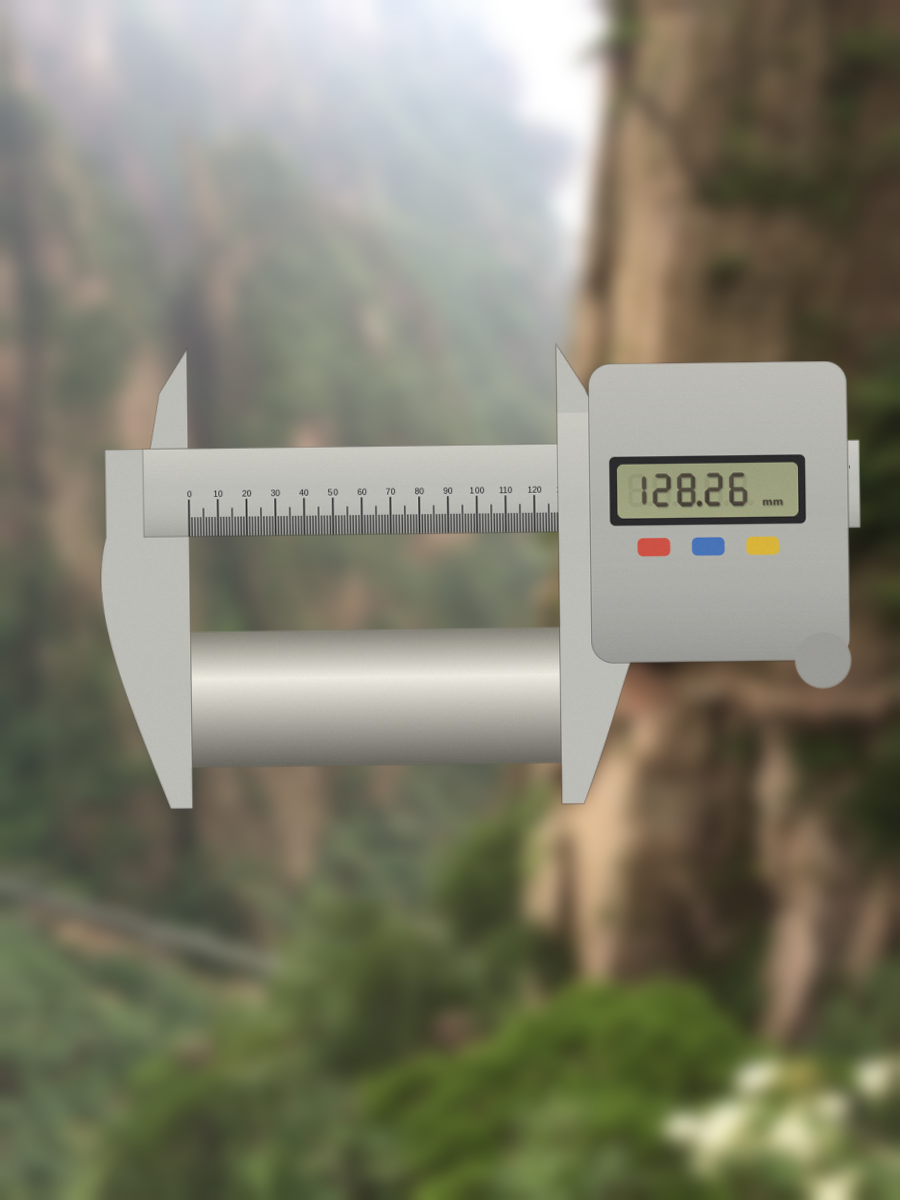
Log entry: 128.26 mm
